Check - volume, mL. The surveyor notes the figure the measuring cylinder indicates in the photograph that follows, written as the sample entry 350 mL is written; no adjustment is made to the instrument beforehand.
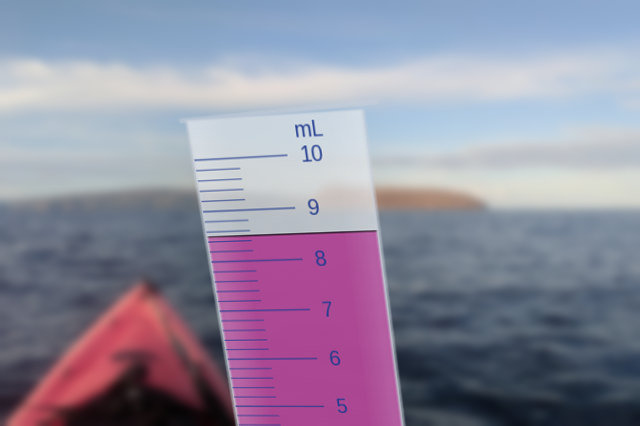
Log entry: 8.5 mL
